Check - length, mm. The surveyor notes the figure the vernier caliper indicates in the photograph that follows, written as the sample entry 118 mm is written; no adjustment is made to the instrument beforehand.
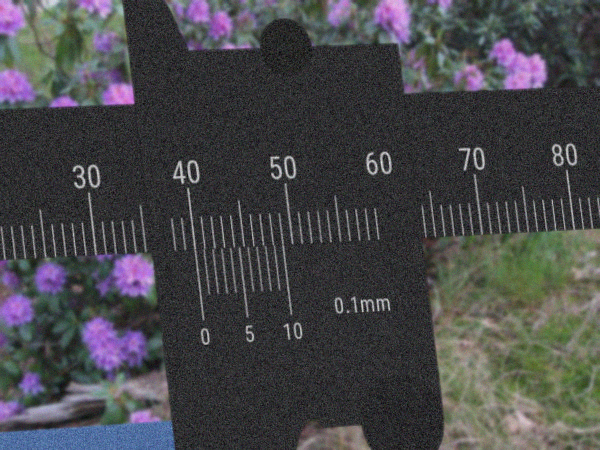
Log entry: 40.0 mm
